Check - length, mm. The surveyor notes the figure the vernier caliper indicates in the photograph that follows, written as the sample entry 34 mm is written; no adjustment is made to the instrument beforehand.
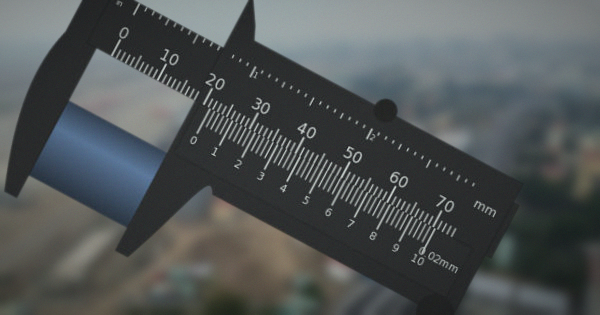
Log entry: 21.5 mm
